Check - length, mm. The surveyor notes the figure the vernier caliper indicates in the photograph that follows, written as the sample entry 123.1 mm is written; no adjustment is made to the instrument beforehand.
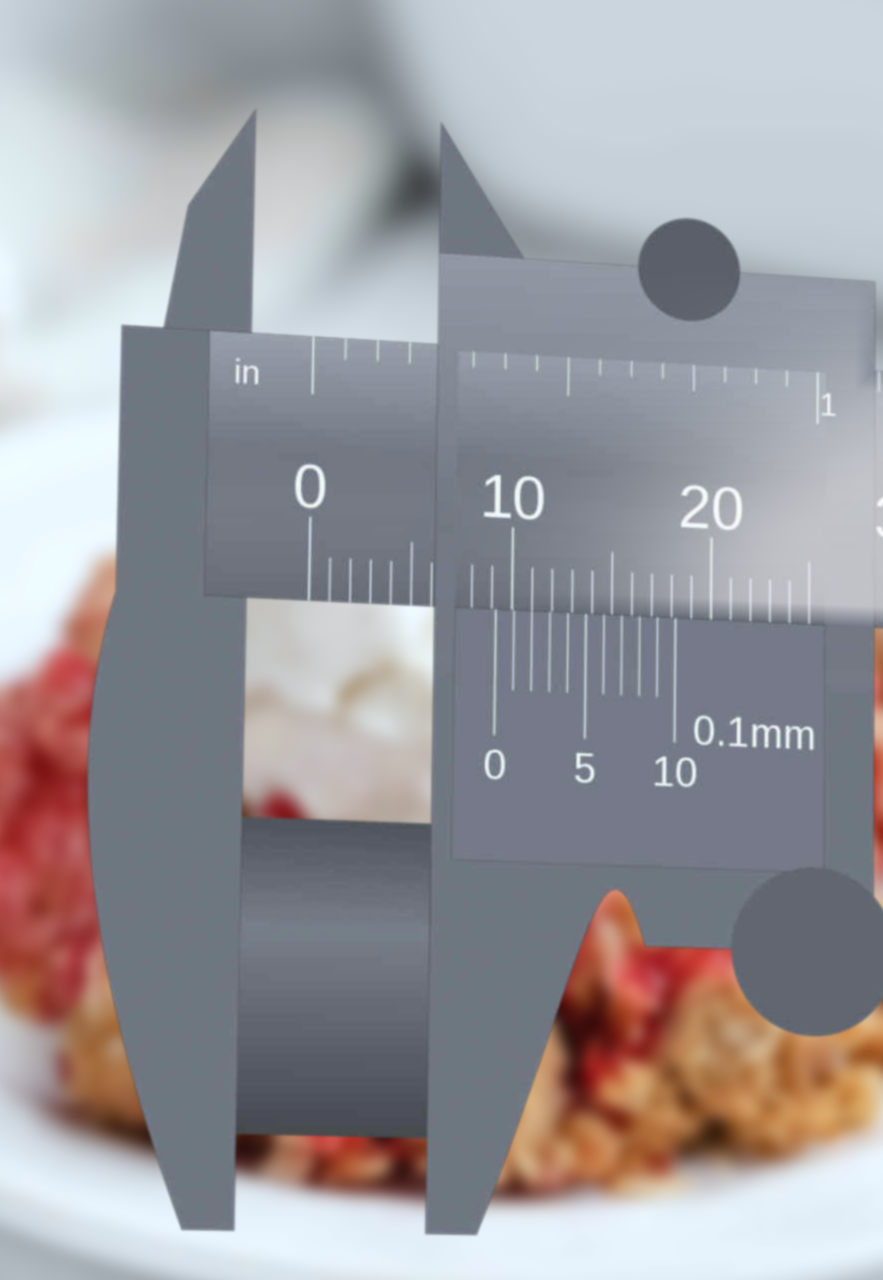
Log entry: 9.2 mm
